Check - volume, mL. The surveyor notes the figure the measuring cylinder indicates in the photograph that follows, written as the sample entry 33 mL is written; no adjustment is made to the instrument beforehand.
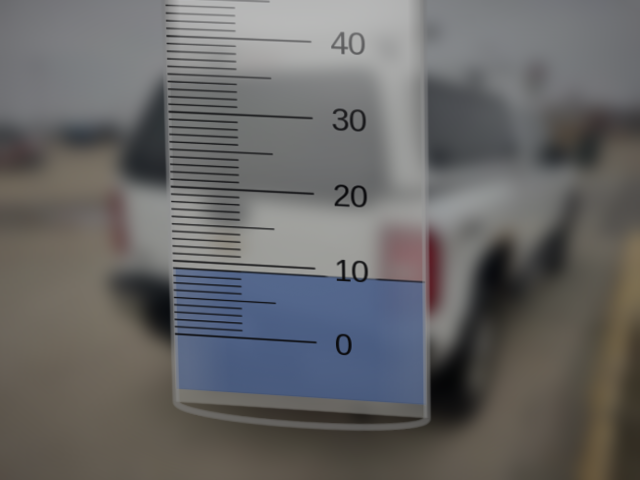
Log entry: 9 mL
